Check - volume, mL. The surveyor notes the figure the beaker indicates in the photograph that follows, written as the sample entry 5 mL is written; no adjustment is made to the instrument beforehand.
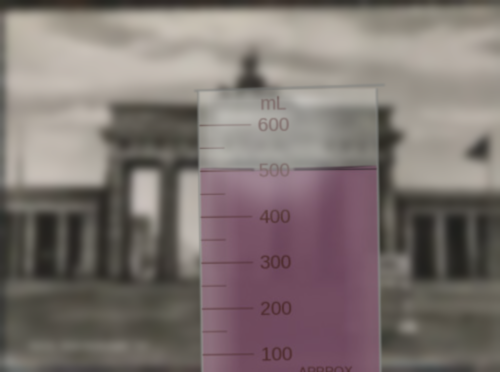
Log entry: 500 mL
